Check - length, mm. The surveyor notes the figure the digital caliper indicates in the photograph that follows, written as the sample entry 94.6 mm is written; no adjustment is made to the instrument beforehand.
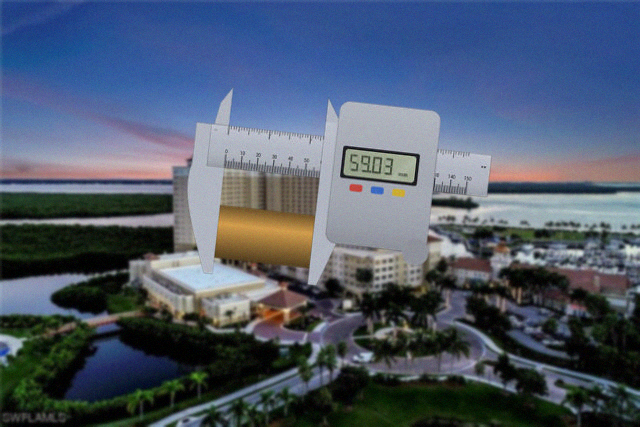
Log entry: 59.03 mm
